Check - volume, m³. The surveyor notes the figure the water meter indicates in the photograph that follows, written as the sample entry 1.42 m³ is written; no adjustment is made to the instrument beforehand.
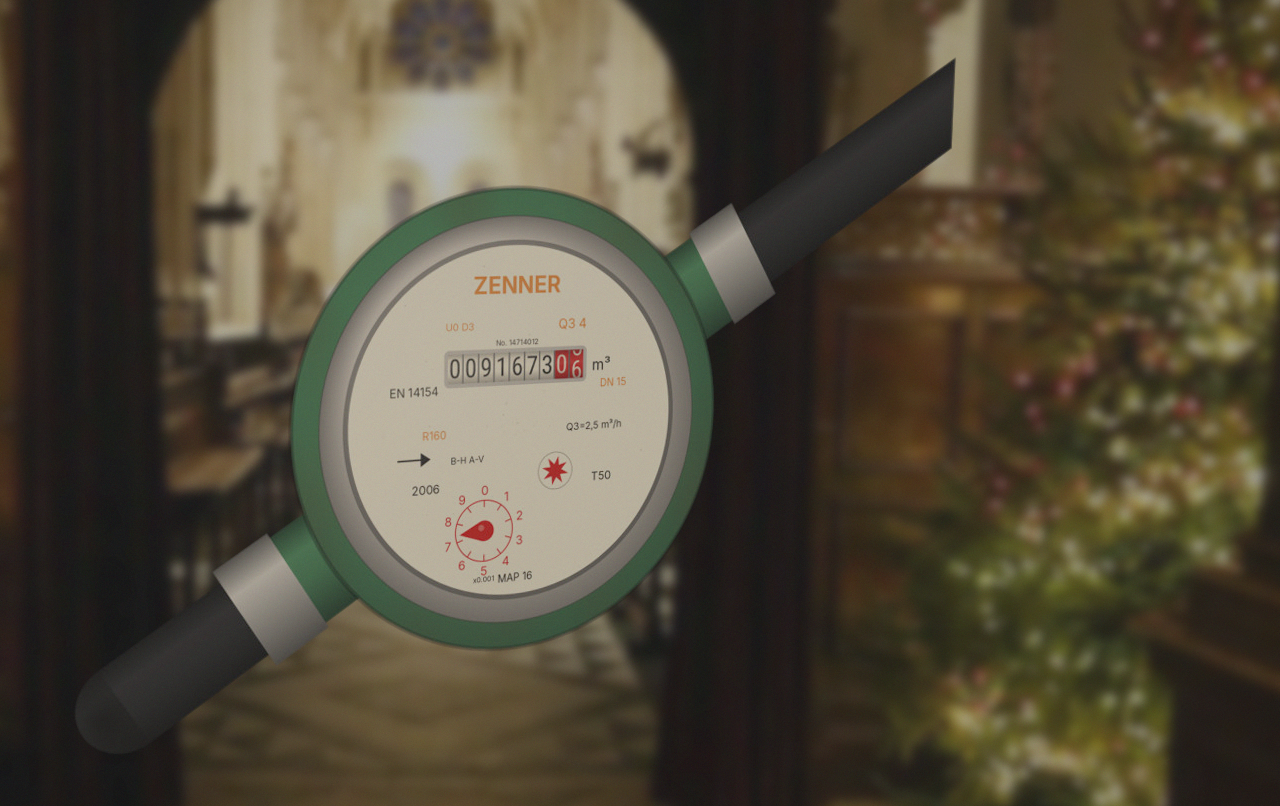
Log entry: 91673.057 m³
